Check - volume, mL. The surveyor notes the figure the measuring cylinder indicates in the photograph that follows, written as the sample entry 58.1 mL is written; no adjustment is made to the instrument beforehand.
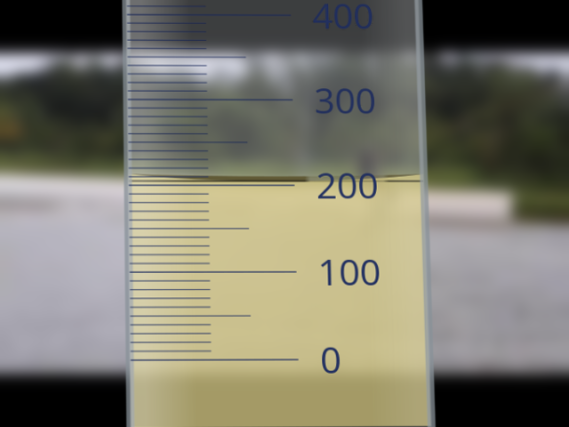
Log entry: 205 mL
